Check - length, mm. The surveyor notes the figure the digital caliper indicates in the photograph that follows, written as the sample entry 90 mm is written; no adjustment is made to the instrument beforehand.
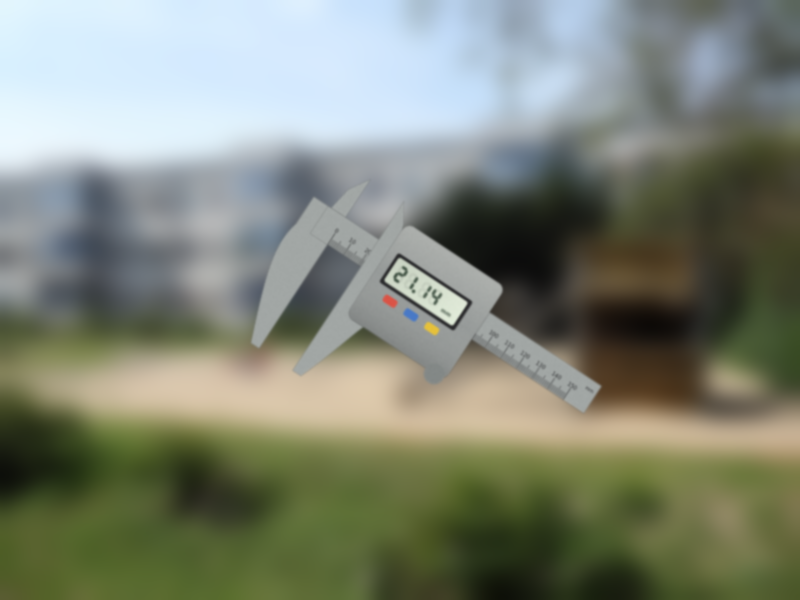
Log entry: 21.14 mm
